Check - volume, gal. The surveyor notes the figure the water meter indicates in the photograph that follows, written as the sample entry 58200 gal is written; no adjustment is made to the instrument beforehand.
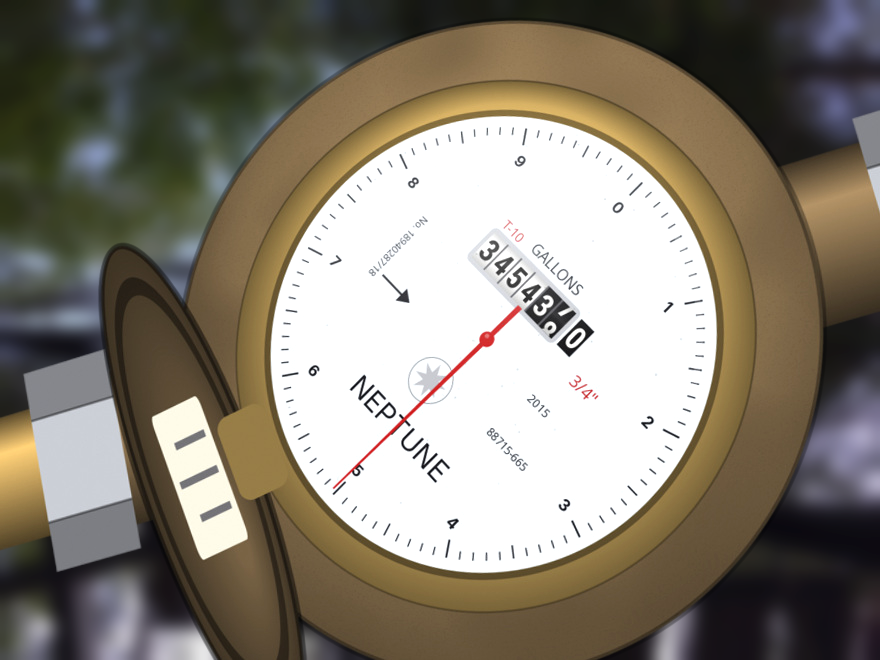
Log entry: 3454375.0 gal
